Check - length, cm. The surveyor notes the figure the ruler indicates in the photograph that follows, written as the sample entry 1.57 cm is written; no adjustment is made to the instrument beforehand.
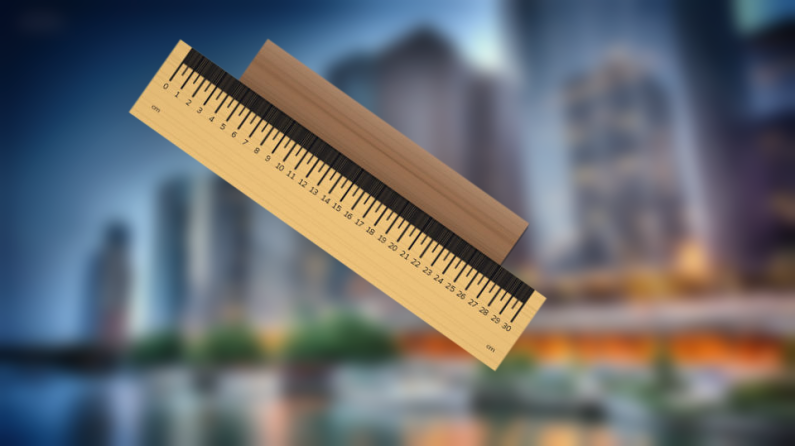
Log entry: 23 cm
